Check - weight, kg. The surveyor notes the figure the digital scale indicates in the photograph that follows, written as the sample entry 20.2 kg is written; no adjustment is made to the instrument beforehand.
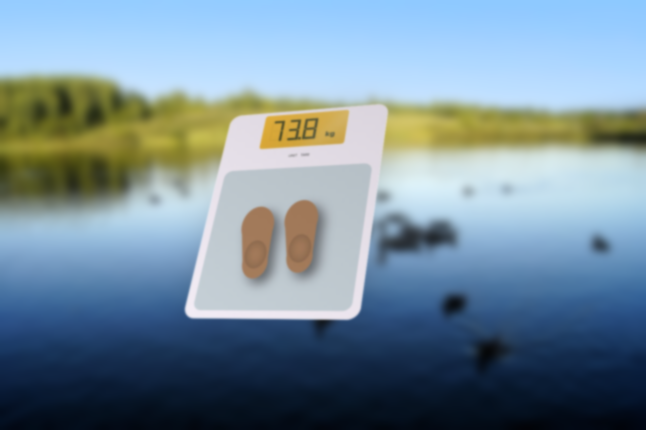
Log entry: 73.8 kg
